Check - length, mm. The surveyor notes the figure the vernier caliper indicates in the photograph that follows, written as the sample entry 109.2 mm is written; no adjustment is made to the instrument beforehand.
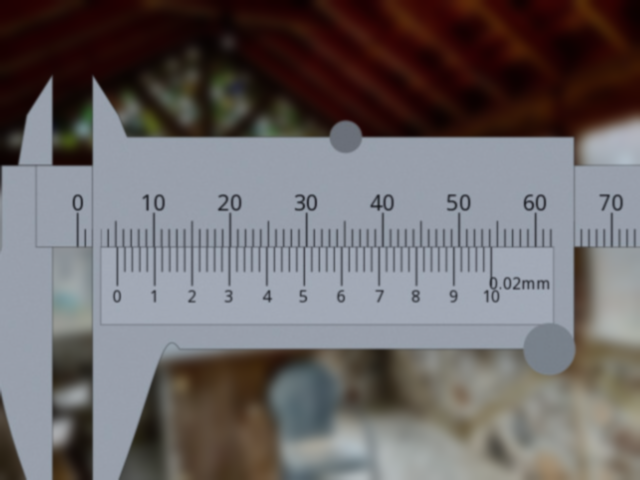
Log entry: 5.2 mm
